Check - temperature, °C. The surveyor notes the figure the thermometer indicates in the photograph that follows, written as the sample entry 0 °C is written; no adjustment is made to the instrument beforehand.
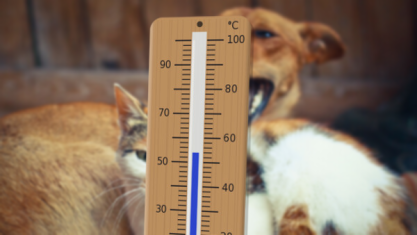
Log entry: 54 °C
